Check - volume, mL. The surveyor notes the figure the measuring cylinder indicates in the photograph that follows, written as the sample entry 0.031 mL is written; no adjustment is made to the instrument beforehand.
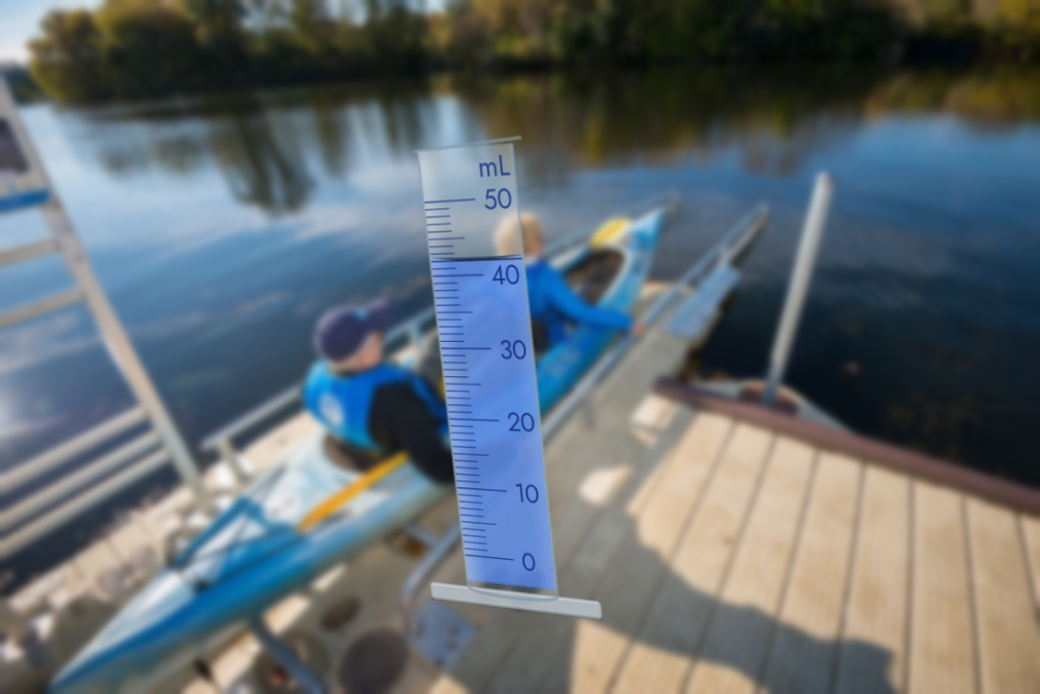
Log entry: 42 mL
